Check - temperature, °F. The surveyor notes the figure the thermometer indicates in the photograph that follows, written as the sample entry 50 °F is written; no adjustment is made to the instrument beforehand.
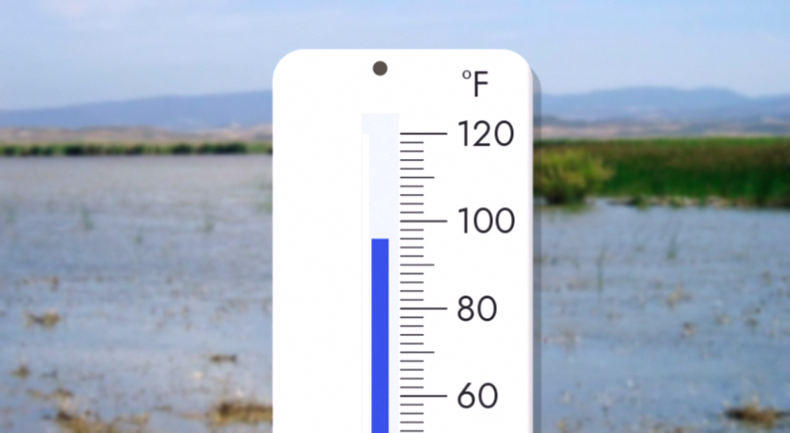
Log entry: 96 °F
